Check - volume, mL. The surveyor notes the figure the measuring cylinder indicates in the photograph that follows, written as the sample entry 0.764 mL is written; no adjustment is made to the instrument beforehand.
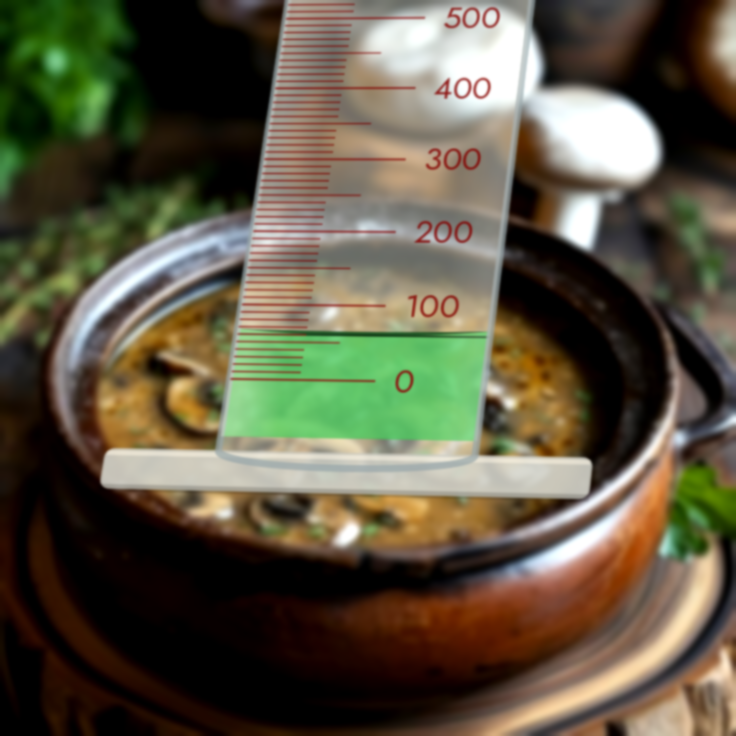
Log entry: 60 mL
